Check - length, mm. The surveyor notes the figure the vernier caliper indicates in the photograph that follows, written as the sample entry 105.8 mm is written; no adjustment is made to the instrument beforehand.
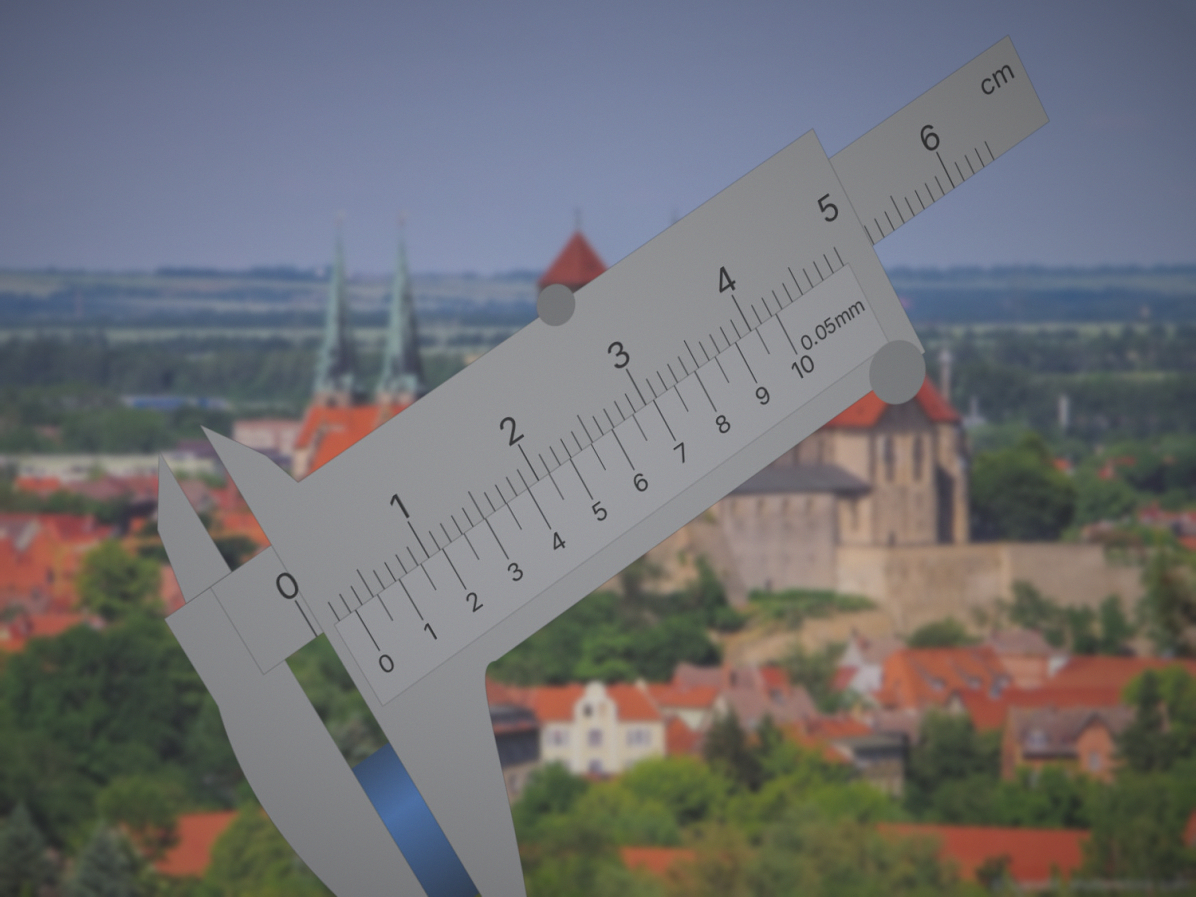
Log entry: 3.4 mm
